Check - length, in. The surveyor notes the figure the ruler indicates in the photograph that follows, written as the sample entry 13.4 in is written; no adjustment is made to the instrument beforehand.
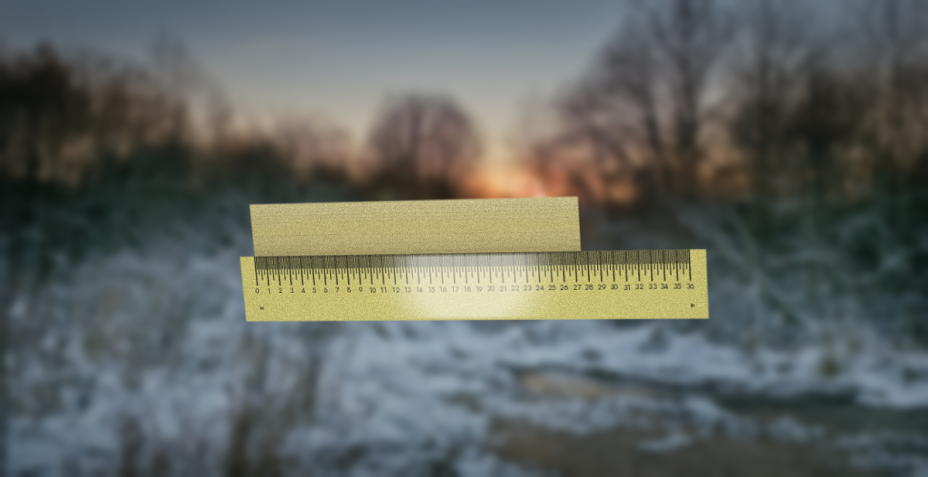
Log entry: 27.5 in
